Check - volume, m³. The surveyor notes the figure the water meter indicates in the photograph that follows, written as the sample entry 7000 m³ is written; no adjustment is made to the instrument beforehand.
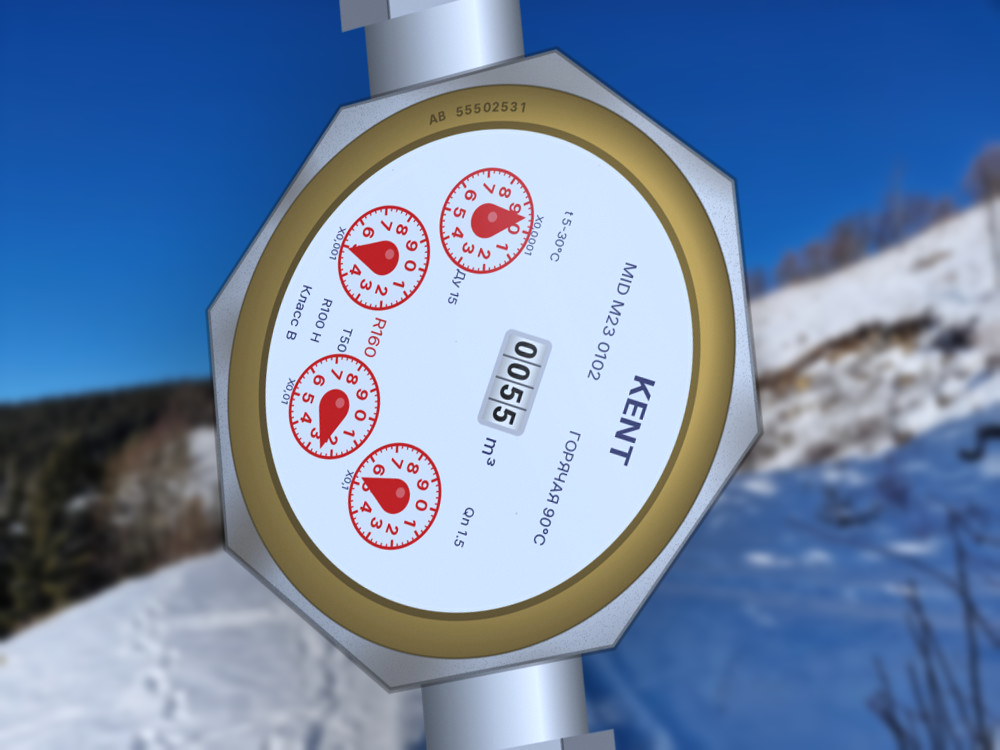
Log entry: 55.5249 m³
